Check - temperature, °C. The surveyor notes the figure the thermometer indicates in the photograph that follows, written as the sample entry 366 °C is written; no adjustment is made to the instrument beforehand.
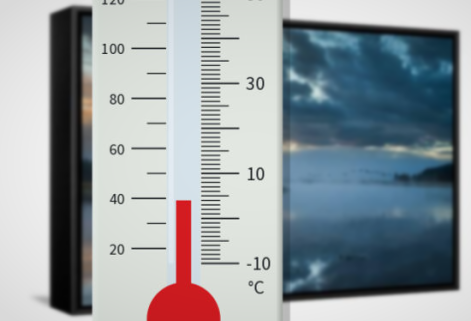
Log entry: 4 °C
